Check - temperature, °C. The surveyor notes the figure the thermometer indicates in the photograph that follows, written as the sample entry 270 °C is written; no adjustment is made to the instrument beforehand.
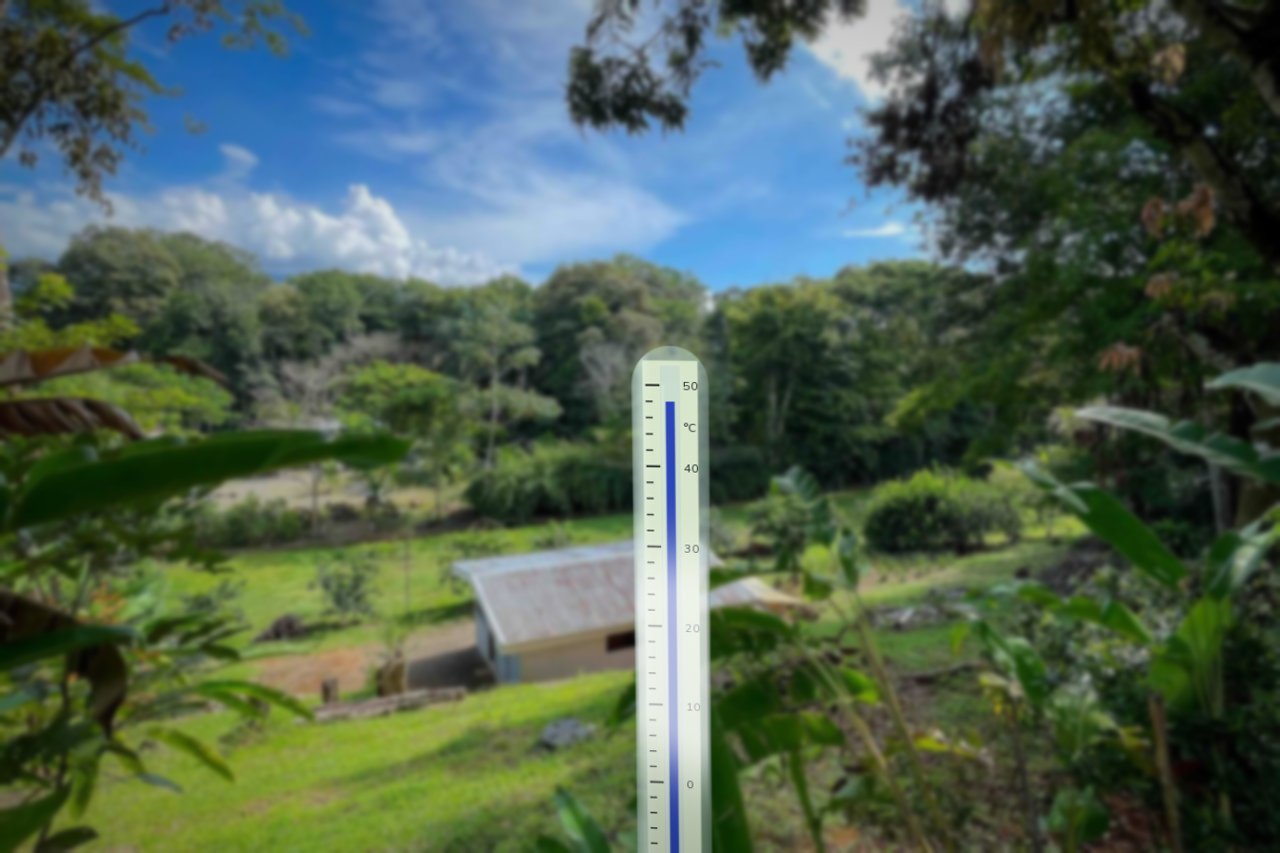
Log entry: 48 °C
